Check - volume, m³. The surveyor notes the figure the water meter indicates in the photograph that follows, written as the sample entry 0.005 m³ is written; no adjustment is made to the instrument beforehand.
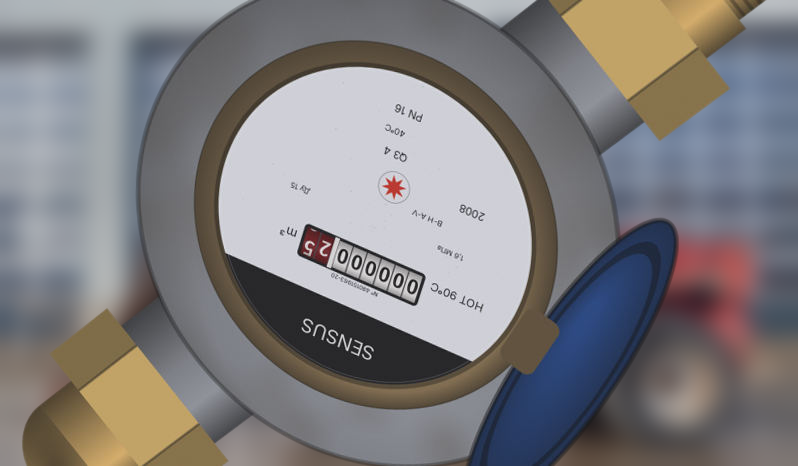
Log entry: 0.25 m³
